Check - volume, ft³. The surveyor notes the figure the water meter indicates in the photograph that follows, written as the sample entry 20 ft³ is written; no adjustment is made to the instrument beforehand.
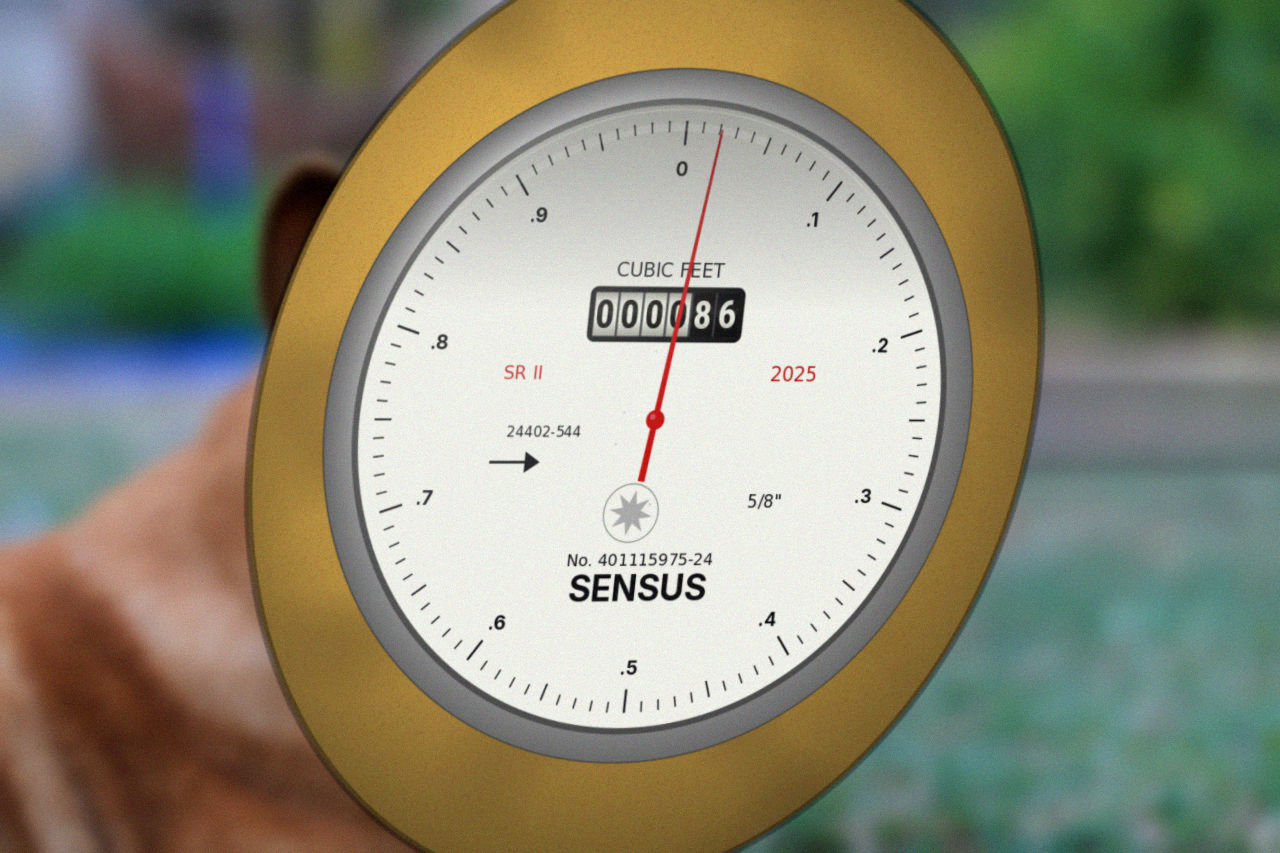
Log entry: 86.02 ft³
